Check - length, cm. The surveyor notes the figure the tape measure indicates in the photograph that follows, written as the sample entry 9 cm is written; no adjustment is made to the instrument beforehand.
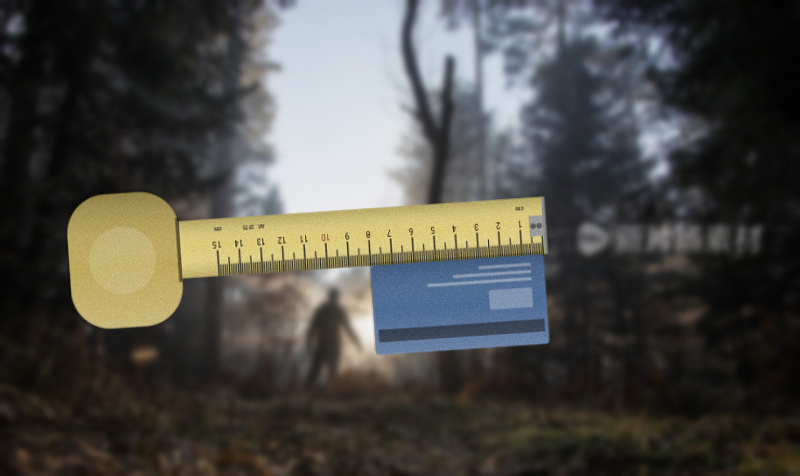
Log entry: 8 cm
